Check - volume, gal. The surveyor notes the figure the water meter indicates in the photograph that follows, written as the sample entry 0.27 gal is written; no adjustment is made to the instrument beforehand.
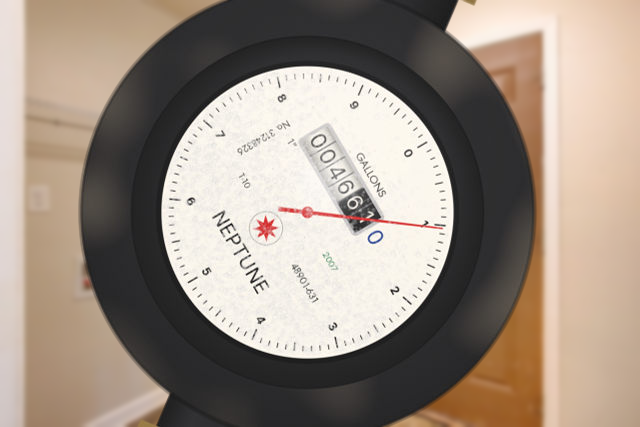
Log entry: 46611.0 gal
